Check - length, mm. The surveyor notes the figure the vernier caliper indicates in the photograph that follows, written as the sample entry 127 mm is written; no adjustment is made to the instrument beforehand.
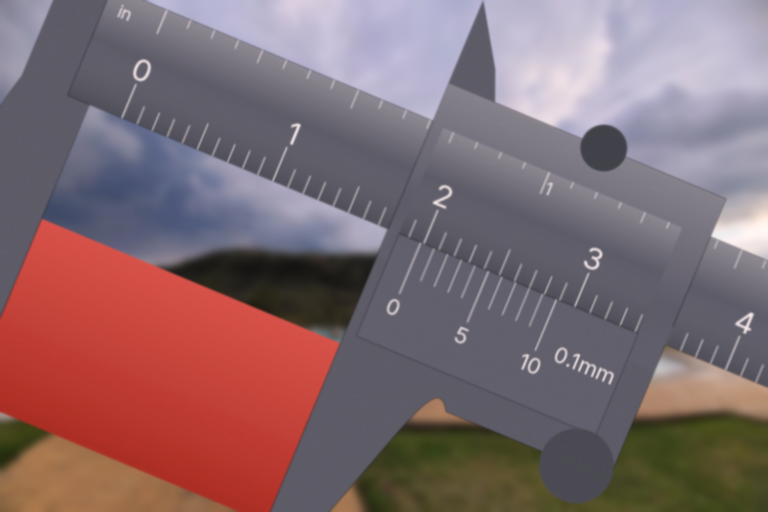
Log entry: 19.8 mm
